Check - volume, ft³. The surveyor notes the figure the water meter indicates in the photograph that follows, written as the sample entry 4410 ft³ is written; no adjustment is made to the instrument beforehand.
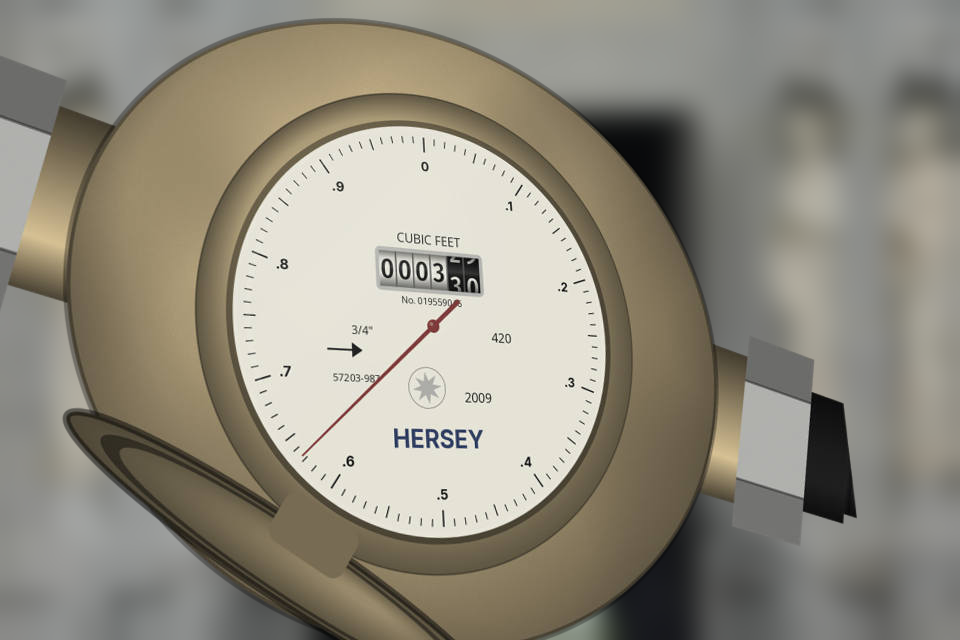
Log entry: 329.63 ft³
